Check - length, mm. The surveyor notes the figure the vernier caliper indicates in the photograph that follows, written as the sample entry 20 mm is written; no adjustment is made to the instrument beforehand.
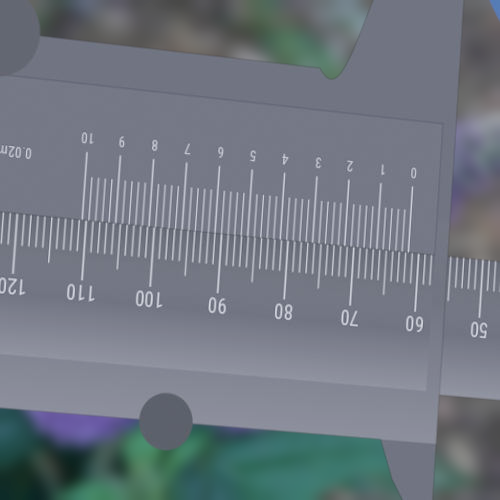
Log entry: 61.6 mm
